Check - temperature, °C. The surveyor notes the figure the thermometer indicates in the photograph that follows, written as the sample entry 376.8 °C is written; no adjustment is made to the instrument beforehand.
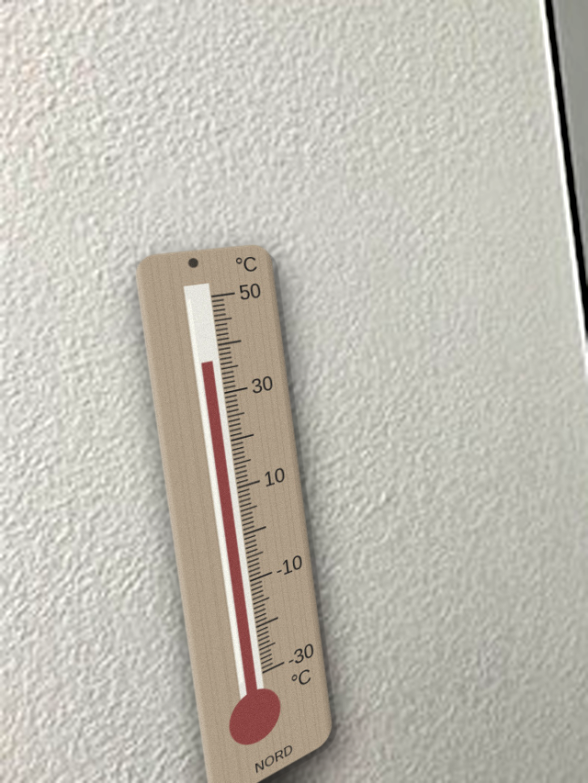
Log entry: 37 °C
